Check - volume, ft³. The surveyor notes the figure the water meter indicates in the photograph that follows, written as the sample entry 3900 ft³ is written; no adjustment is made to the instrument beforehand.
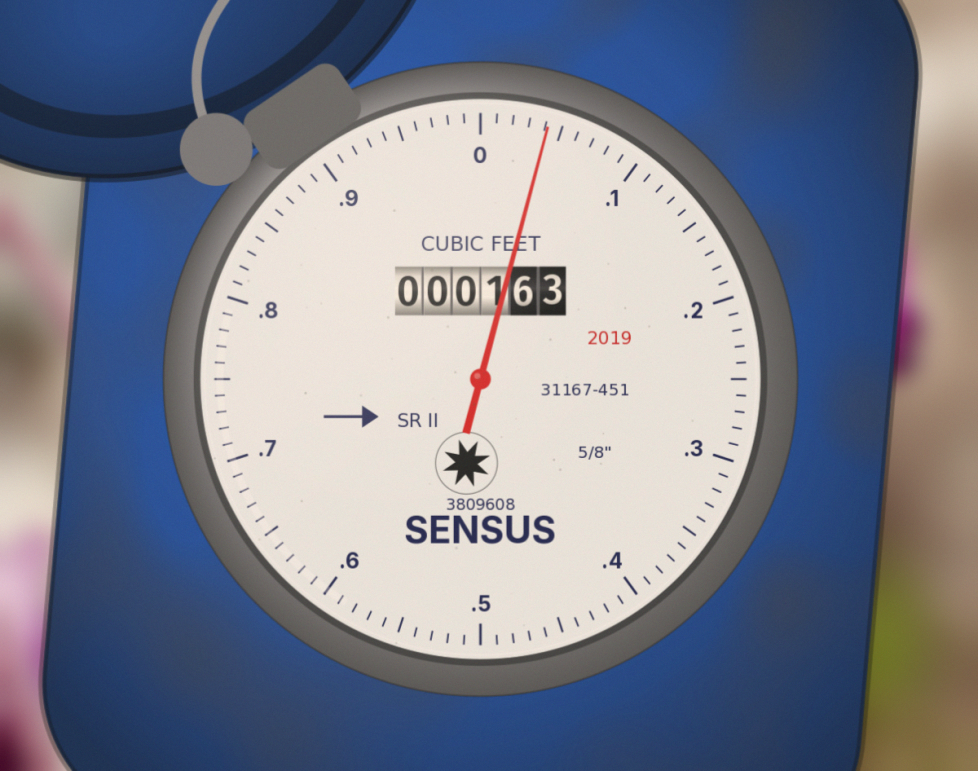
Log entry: 163.04 ft³
